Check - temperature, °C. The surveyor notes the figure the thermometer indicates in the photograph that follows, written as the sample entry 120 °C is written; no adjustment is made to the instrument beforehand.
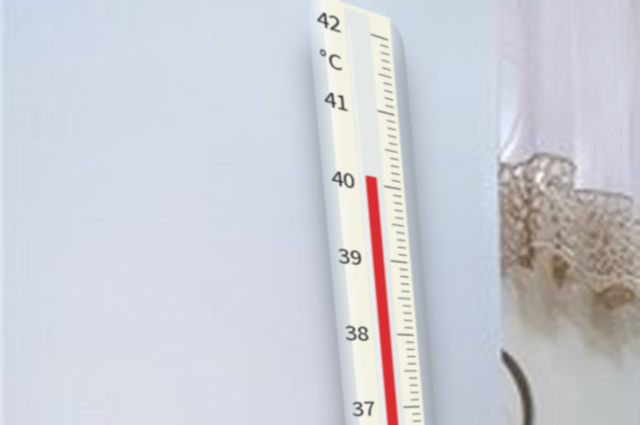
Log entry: 40.1 °C
